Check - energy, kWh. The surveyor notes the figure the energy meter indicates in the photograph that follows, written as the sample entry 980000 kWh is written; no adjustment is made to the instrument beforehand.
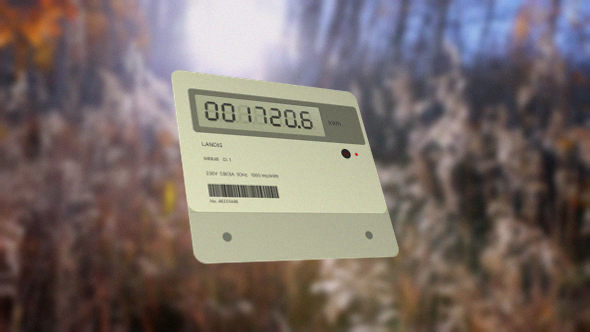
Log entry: 1720.6 kWh
